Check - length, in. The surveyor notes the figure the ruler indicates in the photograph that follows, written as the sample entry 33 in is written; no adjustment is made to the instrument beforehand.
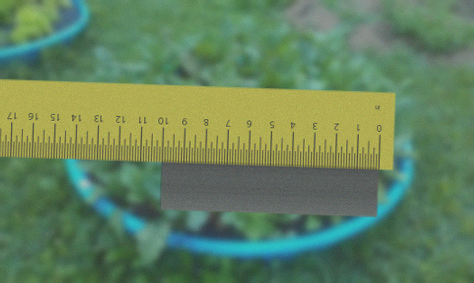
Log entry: 10 in
